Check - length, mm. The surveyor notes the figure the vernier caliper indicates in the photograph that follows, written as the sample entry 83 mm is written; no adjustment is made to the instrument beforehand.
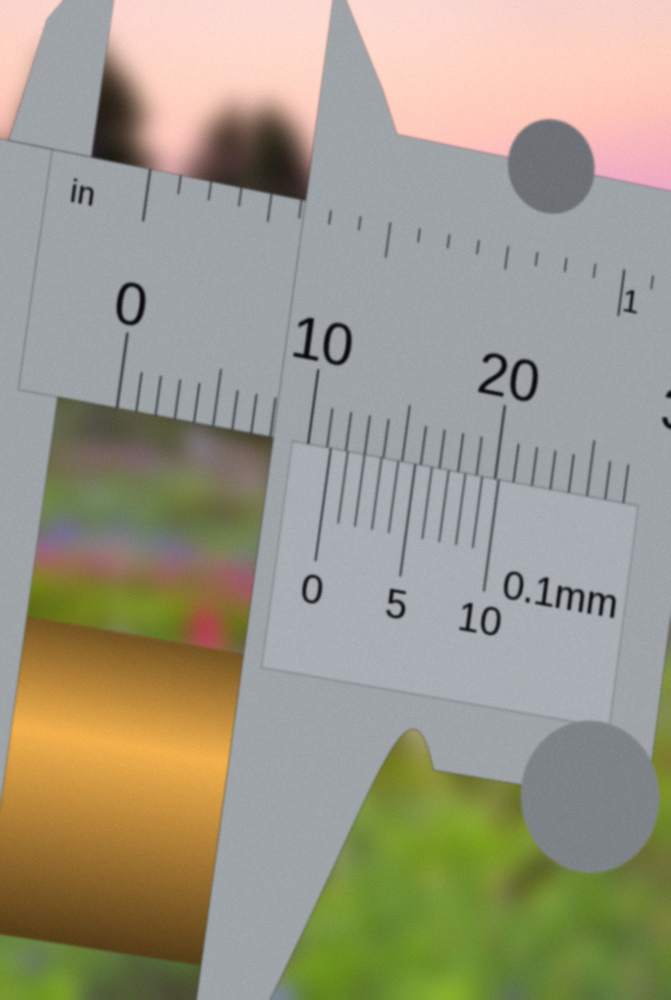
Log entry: 11.2 mm
